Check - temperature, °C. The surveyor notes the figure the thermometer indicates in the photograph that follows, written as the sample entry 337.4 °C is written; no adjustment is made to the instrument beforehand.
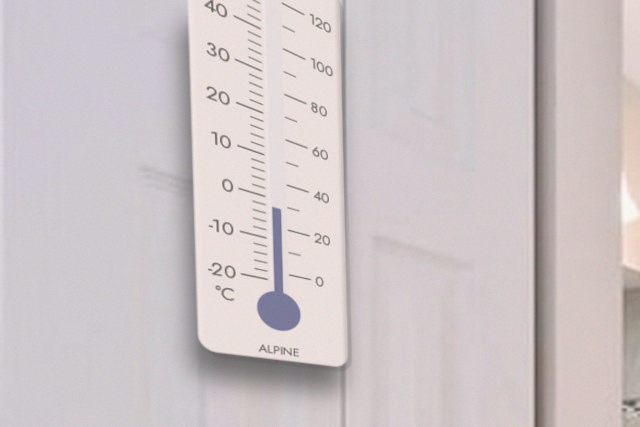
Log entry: -2 °C
